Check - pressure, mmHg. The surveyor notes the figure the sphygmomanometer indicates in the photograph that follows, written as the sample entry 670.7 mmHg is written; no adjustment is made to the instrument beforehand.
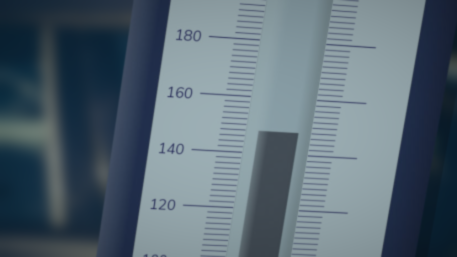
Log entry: 148 mmHg
